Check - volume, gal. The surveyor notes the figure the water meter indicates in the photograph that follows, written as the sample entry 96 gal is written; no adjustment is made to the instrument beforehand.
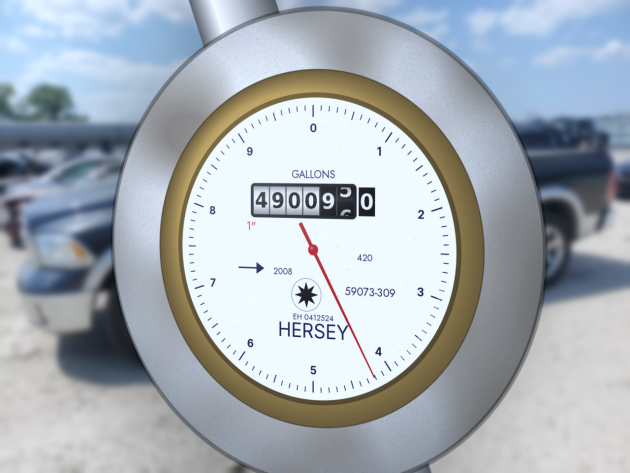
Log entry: 4900954.2 gal
